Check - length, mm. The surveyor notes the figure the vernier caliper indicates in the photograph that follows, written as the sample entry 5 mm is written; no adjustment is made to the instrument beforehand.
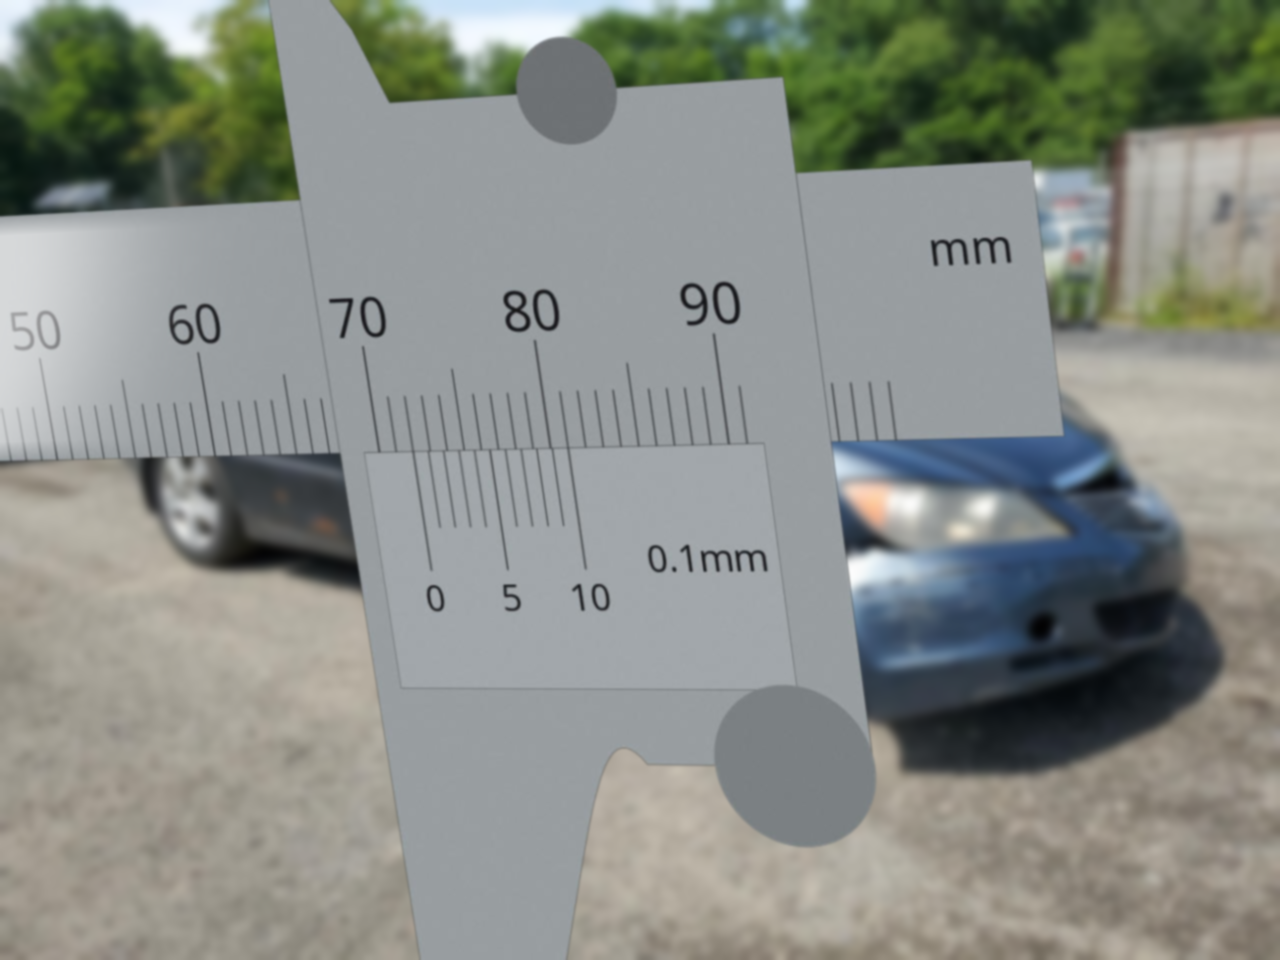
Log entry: 72.0 mm
